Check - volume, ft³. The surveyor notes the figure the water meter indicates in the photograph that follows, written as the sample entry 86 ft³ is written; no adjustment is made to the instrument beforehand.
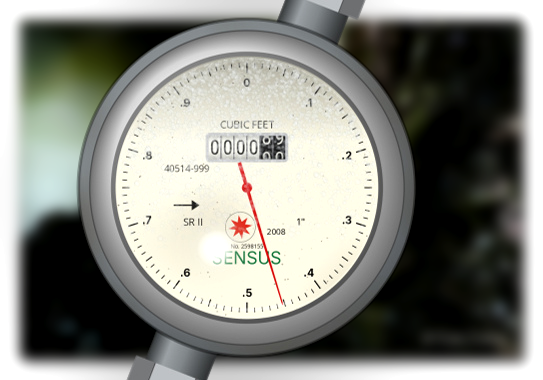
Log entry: 89.45 ft³
